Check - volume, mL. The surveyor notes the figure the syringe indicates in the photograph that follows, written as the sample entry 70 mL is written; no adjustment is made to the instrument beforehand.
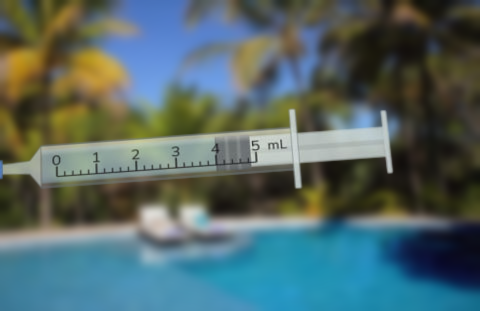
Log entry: 4 mL
